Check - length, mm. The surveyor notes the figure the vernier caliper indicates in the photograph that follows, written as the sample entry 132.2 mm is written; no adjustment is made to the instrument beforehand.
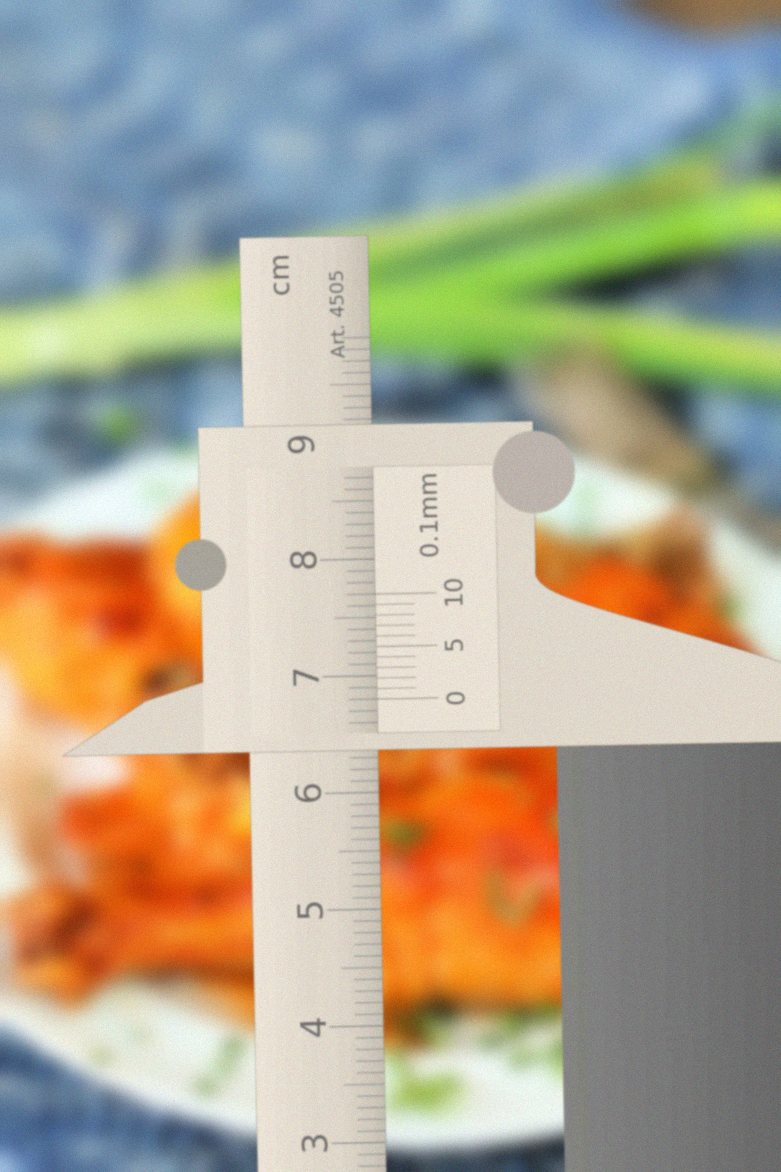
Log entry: 68.0 mm
